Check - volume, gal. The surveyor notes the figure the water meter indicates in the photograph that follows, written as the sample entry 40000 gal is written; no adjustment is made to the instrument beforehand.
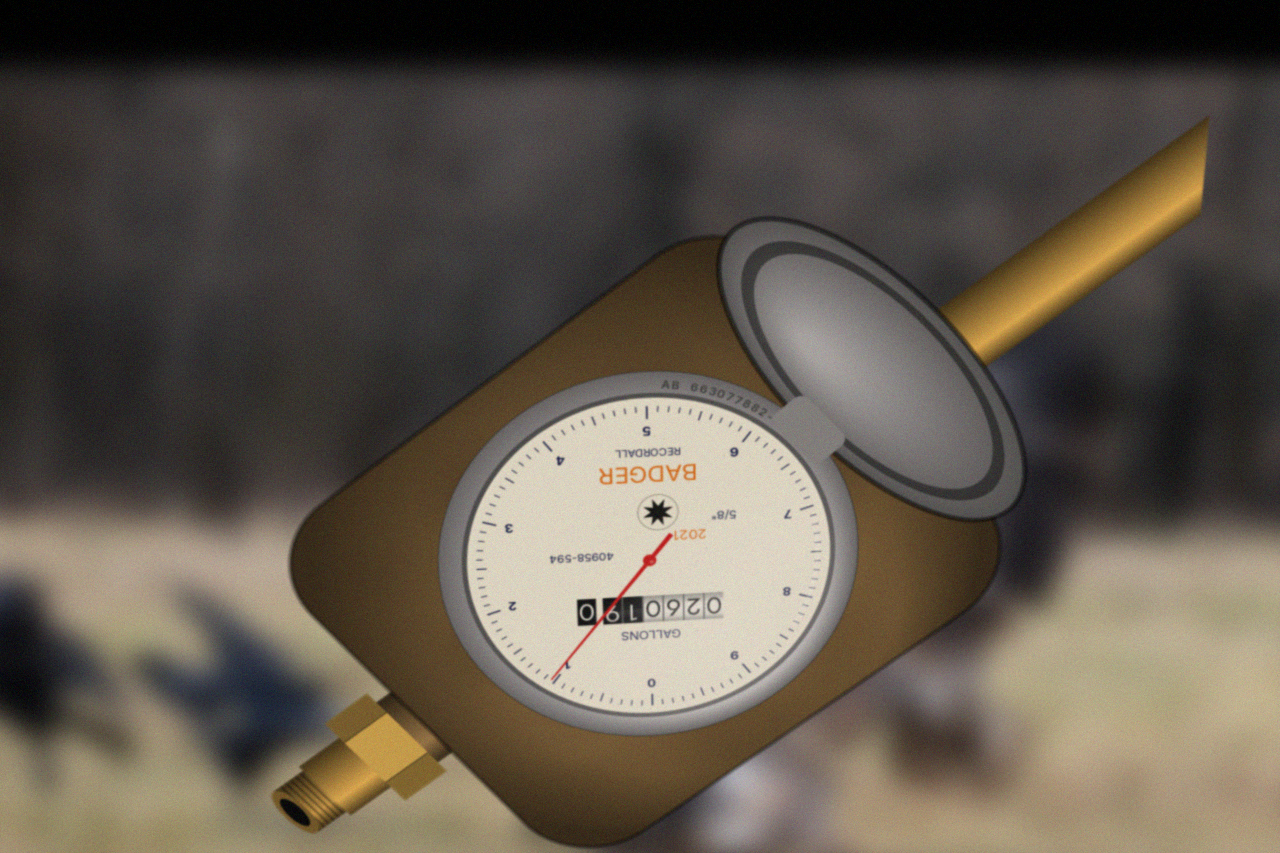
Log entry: 260191.0 gal
